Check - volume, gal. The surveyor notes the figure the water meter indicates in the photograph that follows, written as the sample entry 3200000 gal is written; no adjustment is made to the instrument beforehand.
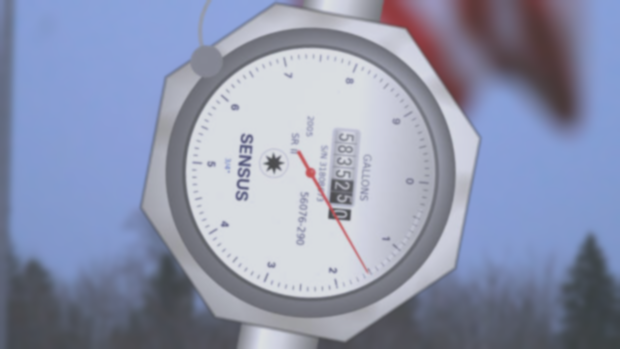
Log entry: 5835251.5 gal
